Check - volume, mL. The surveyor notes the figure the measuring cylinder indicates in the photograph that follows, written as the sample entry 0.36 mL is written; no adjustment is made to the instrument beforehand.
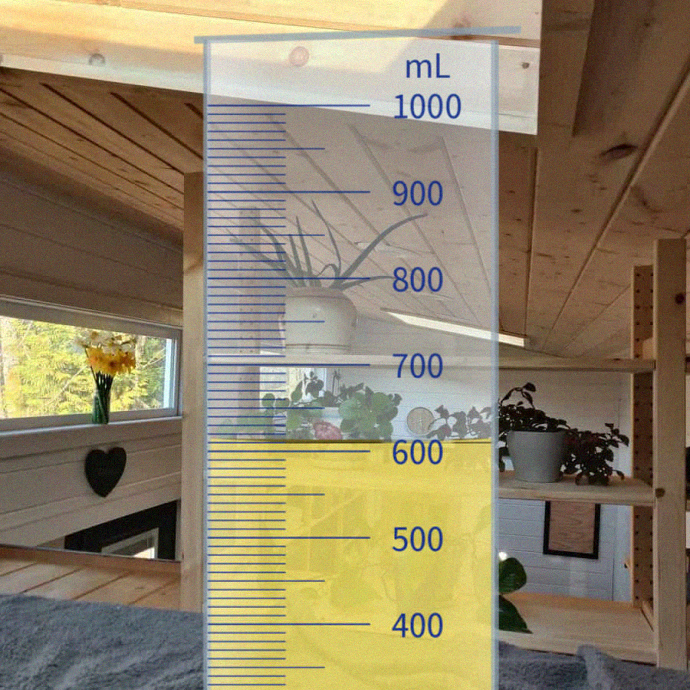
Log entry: 610 mL
